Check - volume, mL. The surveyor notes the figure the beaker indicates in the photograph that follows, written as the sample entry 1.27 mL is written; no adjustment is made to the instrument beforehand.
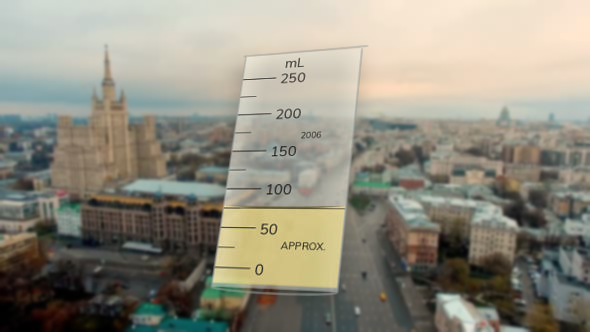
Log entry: 75 mL
